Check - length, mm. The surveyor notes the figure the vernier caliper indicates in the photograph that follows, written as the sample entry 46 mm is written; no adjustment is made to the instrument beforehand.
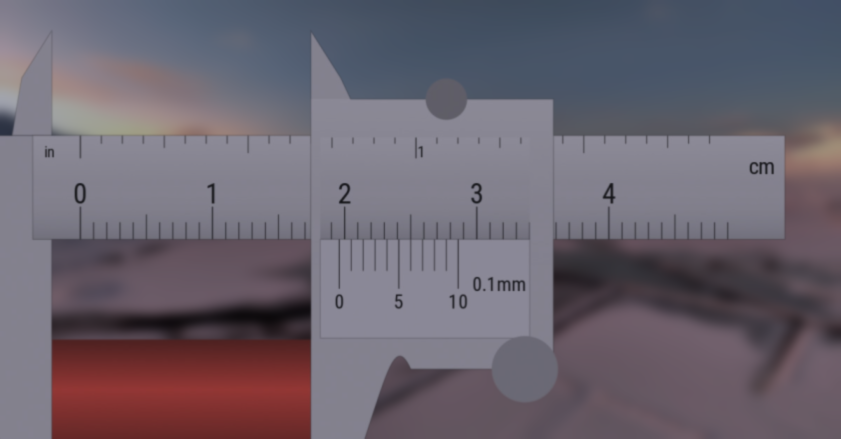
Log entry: 19.6 mm
